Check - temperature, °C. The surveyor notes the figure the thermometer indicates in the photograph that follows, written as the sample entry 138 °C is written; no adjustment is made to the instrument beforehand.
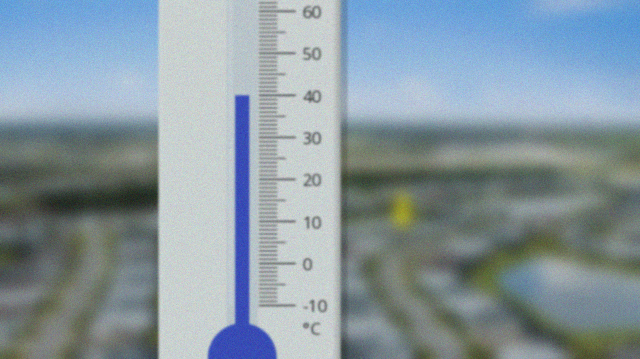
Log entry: 40 °C
